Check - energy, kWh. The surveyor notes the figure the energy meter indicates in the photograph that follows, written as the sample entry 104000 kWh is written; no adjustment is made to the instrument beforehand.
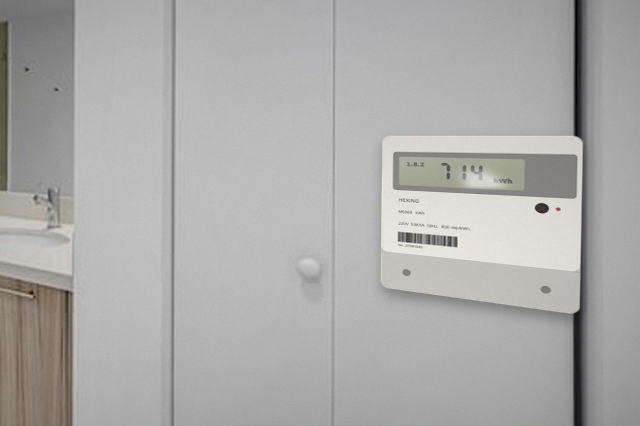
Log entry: 714 kWh
